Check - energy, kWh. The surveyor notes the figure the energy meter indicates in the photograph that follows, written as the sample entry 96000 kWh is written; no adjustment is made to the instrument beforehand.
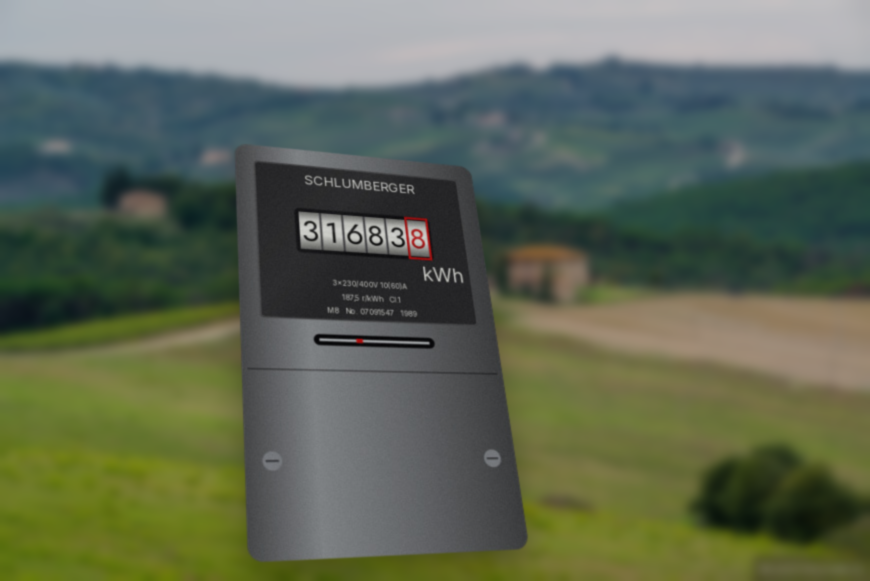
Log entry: 31683.8 kWh
